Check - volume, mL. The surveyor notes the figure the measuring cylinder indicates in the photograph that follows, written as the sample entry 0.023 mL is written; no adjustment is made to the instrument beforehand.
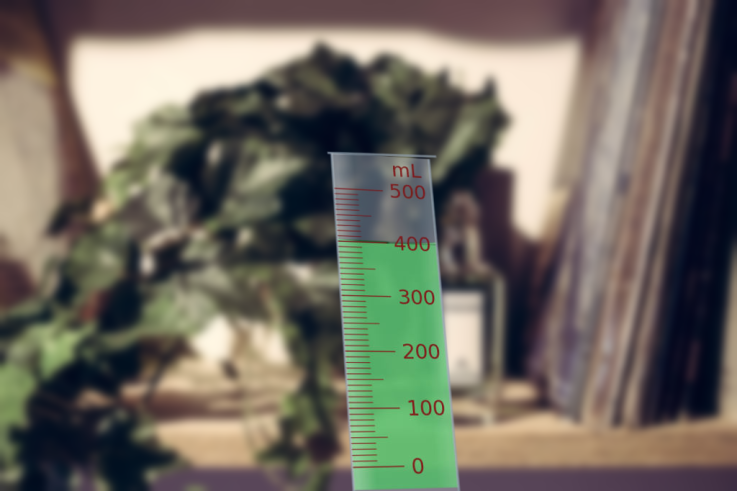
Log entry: 400 mL
